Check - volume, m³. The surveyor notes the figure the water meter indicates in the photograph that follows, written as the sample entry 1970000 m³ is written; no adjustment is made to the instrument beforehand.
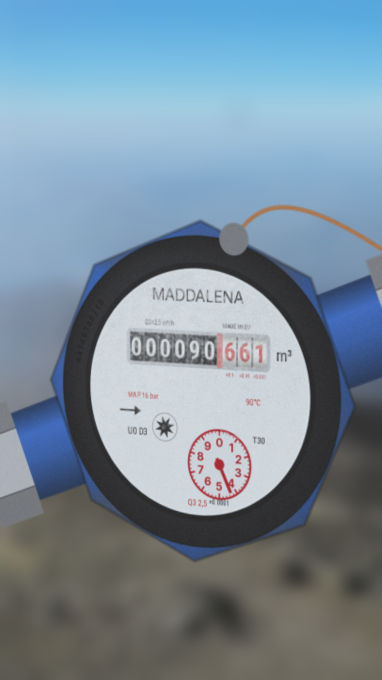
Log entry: 90.6614 m³
